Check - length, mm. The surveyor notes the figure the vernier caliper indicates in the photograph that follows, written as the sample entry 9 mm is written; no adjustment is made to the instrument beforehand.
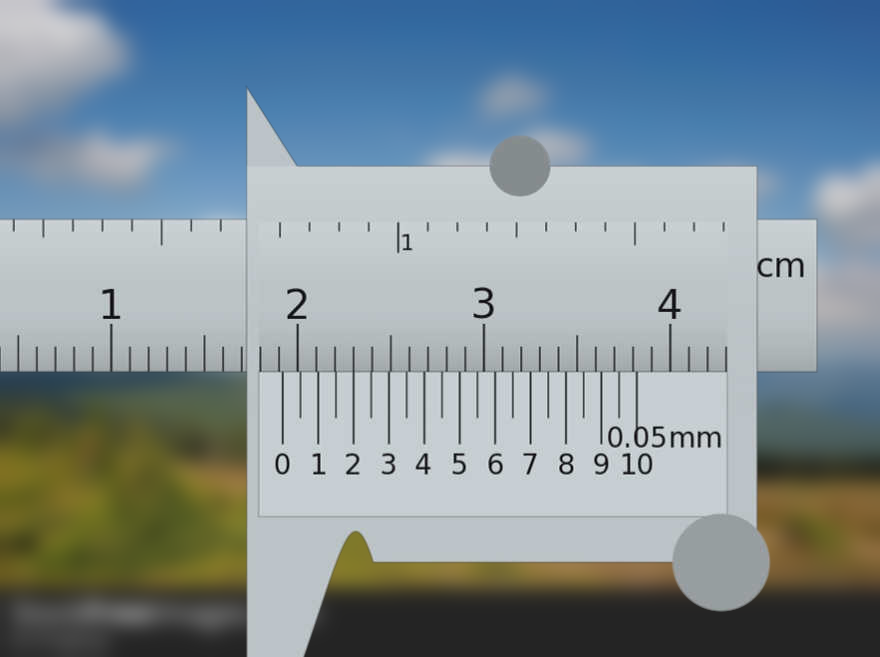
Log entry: 19.2 mm
